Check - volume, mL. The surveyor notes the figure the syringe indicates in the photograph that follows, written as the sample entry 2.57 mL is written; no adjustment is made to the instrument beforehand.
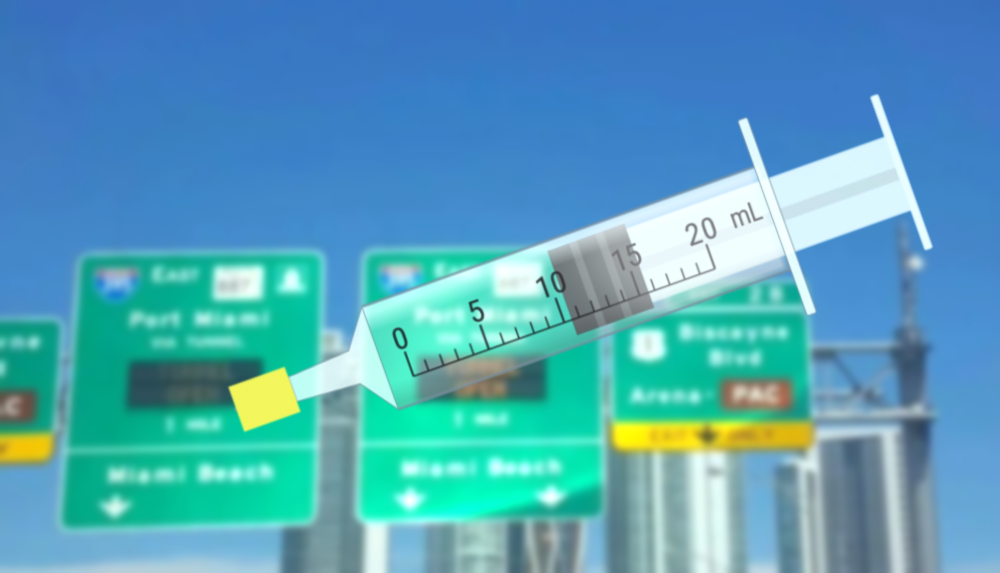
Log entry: 10.5 mL
